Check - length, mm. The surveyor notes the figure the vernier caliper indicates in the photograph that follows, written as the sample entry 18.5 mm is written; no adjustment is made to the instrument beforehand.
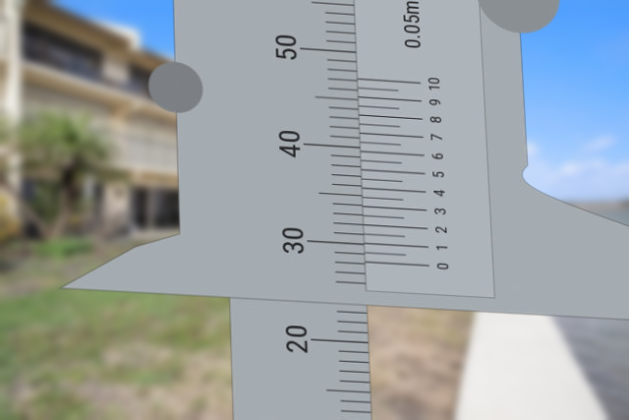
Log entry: 28.2 mm
